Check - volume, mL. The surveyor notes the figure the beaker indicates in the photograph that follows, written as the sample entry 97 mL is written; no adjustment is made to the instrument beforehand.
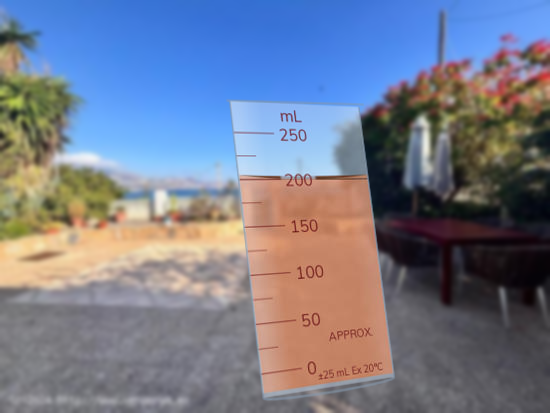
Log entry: 200 mL
